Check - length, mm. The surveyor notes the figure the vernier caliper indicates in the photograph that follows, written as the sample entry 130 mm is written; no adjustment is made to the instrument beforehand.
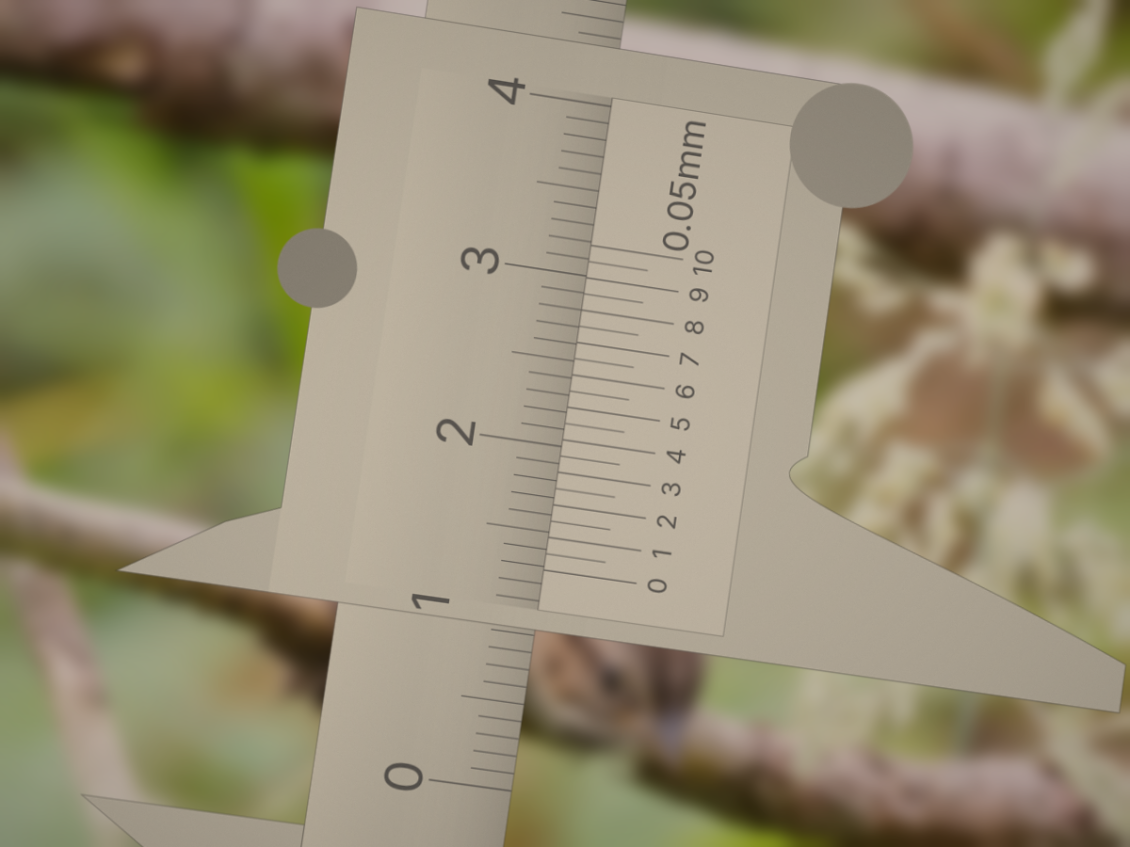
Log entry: 12.8 mm
